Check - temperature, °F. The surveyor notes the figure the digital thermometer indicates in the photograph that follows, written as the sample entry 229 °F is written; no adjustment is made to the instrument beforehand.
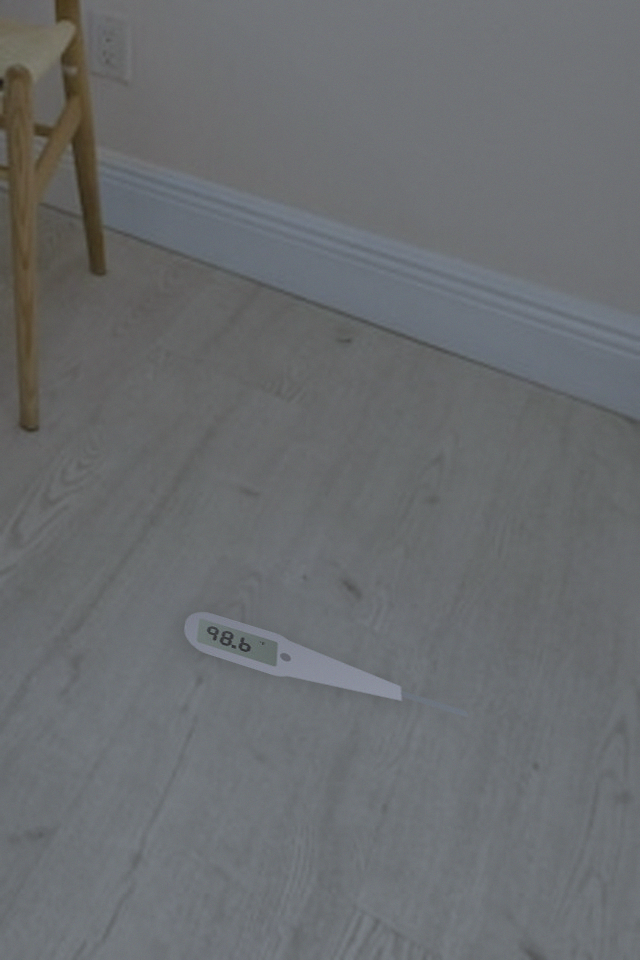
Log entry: 98.6 °F
